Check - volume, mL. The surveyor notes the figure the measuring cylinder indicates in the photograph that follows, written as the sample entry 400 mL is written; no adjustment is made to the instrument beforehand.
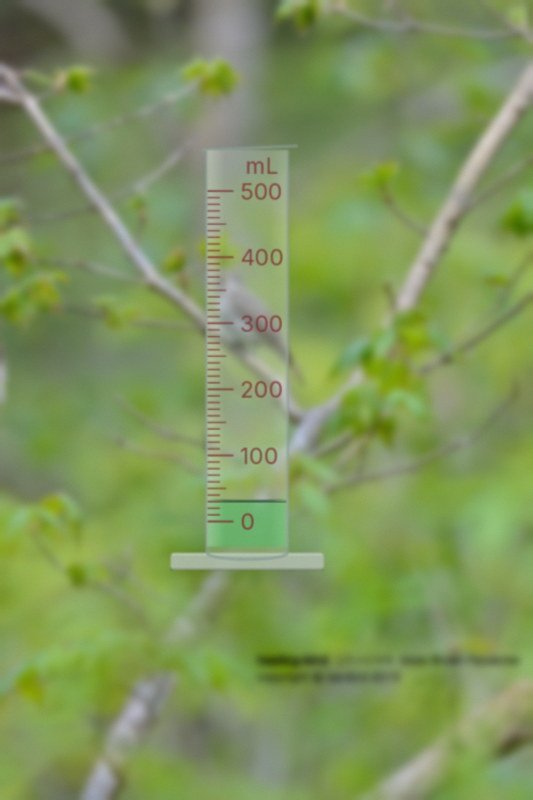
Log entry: 30 mL
